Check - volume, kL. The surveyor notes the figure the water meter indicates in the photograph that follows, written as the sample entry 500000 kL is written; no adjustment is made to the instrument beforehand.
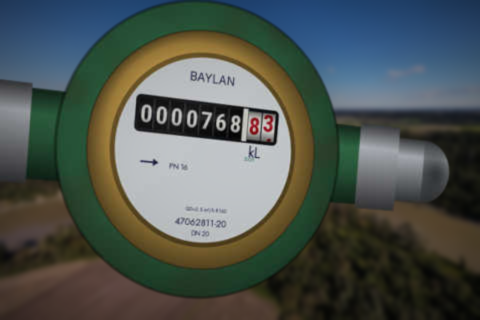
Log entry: 768.83 kL
